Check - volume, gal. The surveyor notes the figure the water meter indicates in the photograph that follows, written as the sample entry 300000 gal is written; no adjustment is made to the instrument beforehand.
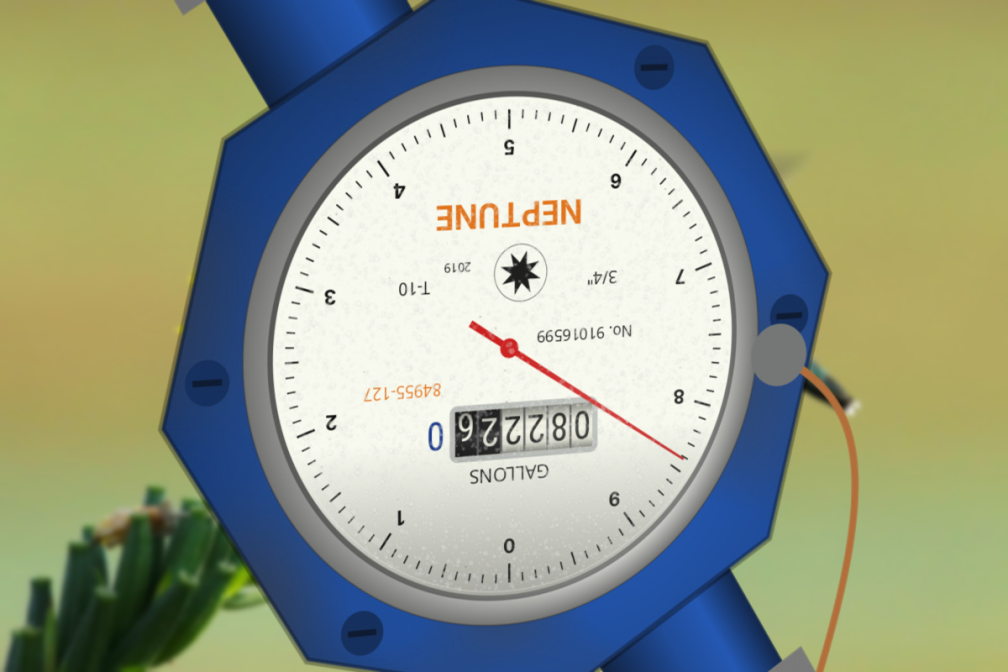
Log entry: 822258.4 gal
